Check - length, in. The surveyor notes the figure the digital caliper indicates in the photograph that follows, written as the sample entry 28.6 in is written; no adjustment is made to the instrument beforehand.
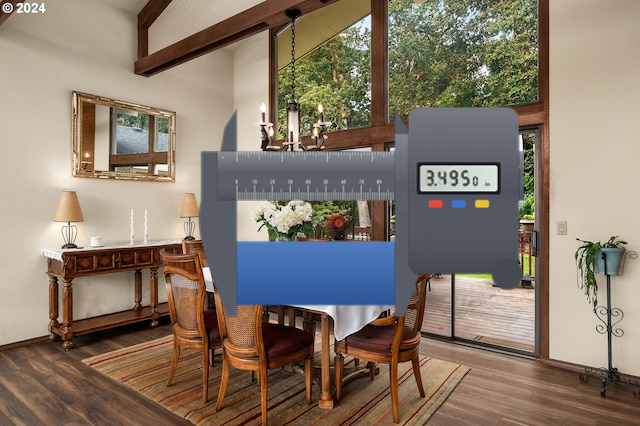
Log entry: 3.4950 in
